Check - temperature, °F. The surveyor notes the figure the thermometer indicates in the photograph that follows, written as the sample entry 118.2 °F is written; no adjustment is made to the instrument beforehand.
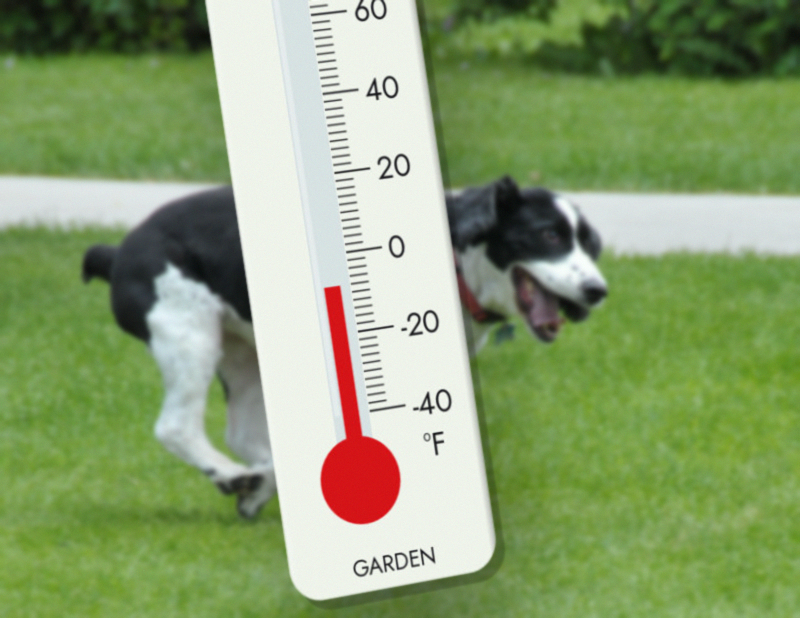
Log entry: -8 °F
